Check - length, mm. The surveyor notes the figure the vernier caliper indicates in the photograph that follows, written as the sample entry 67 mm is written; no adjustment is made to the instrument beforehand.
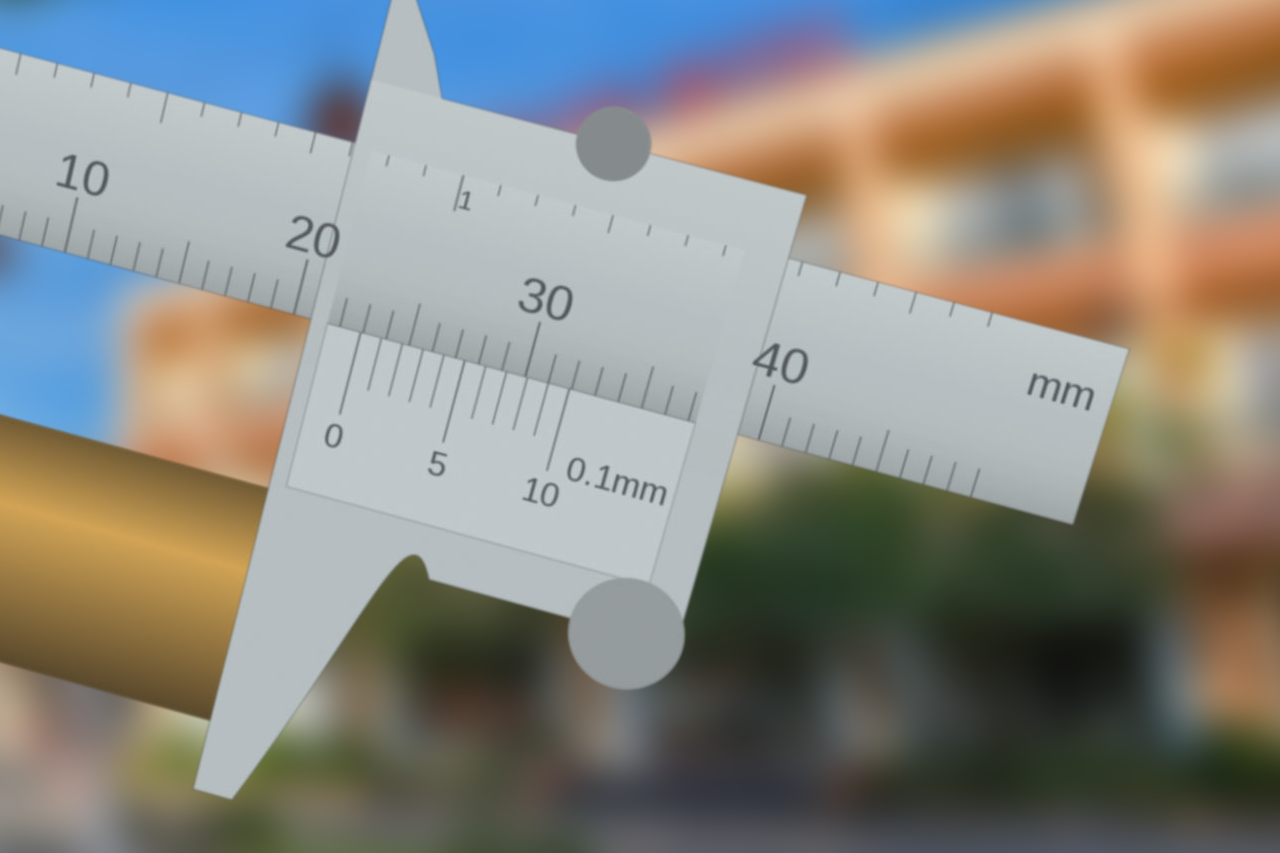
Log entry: 22.9 mm
